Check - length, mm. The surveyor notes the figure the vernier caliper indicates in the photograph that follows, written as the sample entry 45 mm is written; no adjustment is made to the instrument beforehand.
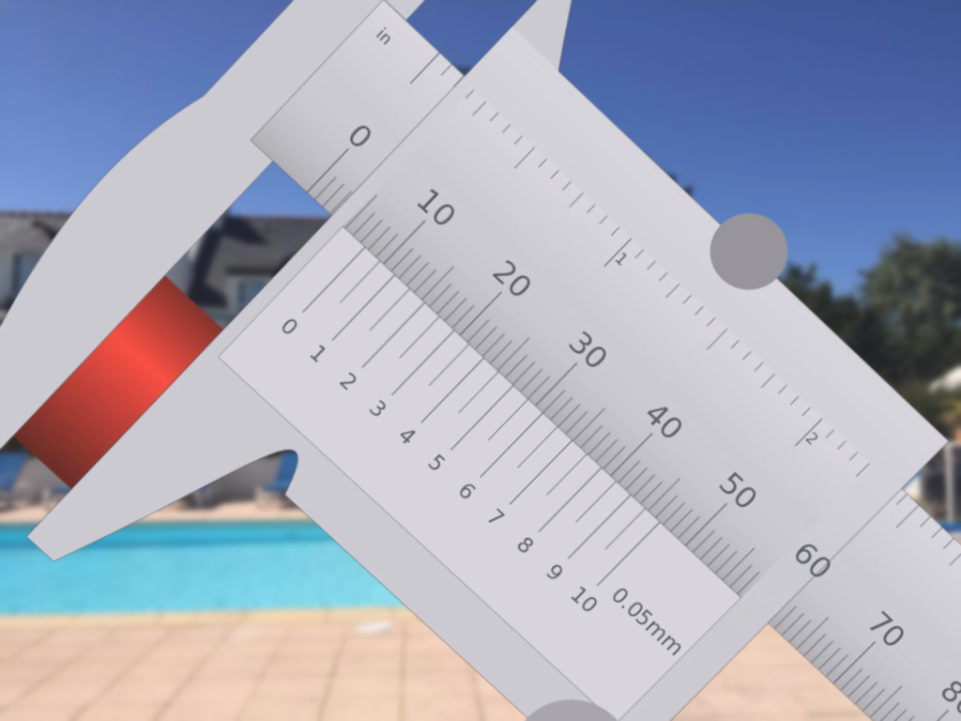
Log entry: 7.6 mm
